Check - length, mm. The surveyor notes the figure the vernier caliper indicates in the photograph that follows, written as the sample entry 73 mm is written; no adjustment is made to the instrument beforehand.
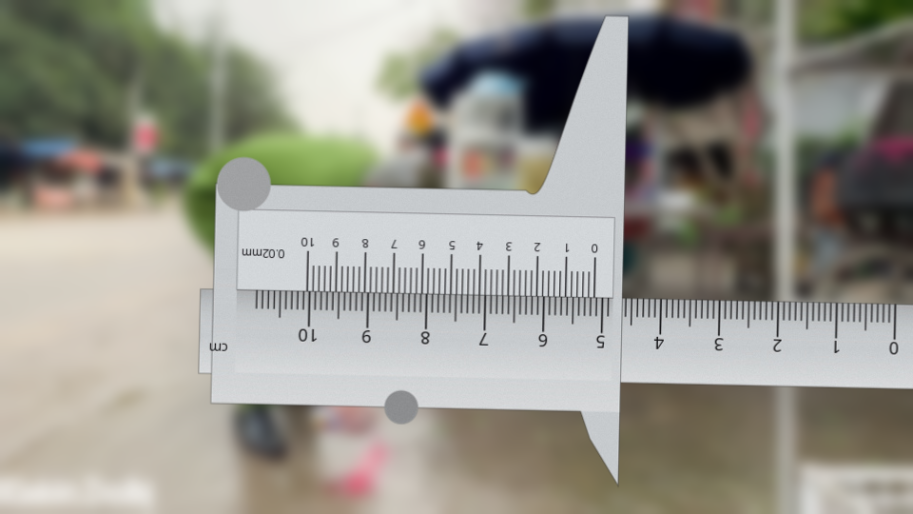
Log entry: 51.4 mm
